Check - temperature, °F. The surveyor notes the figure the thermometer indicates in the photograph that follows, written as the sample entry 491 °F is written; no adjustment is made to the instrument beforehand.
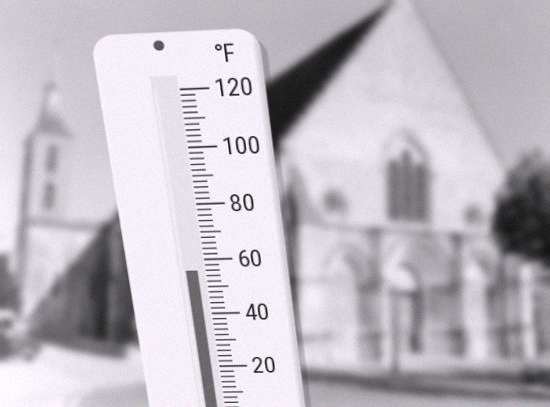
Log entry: 56 °F
